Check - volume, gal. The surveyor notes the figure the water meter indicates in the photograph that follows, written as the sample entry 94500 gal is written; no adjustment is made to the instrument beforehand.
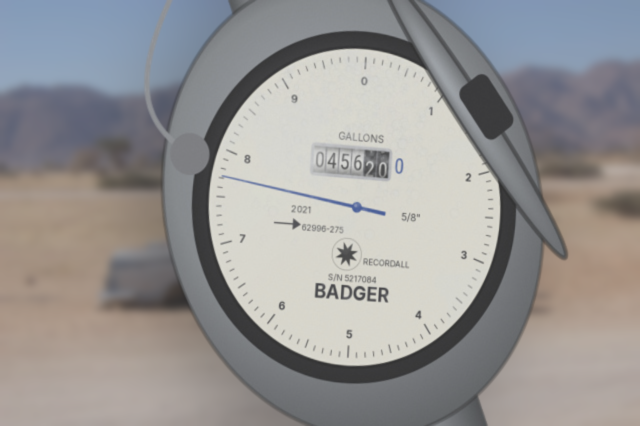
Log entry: 456197.7 gal
